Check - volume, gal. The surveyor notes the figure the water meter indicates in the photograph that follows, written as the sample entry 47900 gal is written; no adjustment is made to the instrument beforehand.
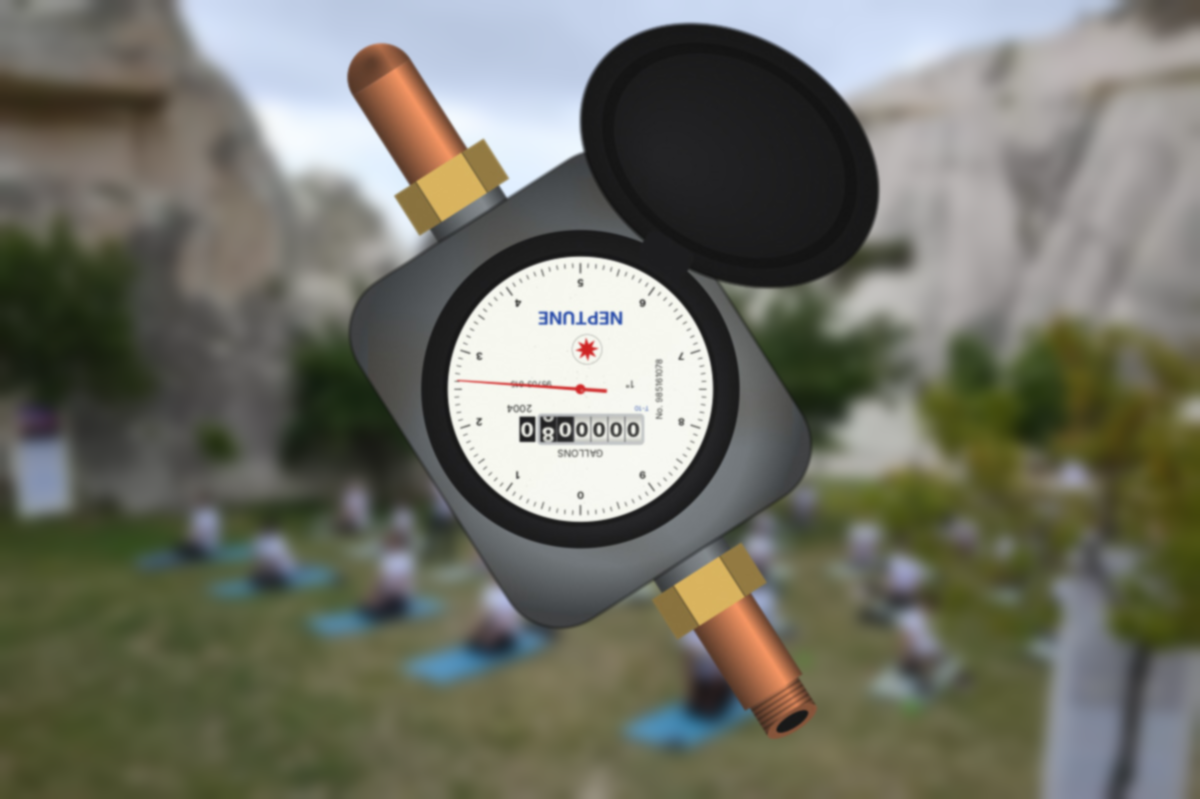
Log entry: 82.6 gal
